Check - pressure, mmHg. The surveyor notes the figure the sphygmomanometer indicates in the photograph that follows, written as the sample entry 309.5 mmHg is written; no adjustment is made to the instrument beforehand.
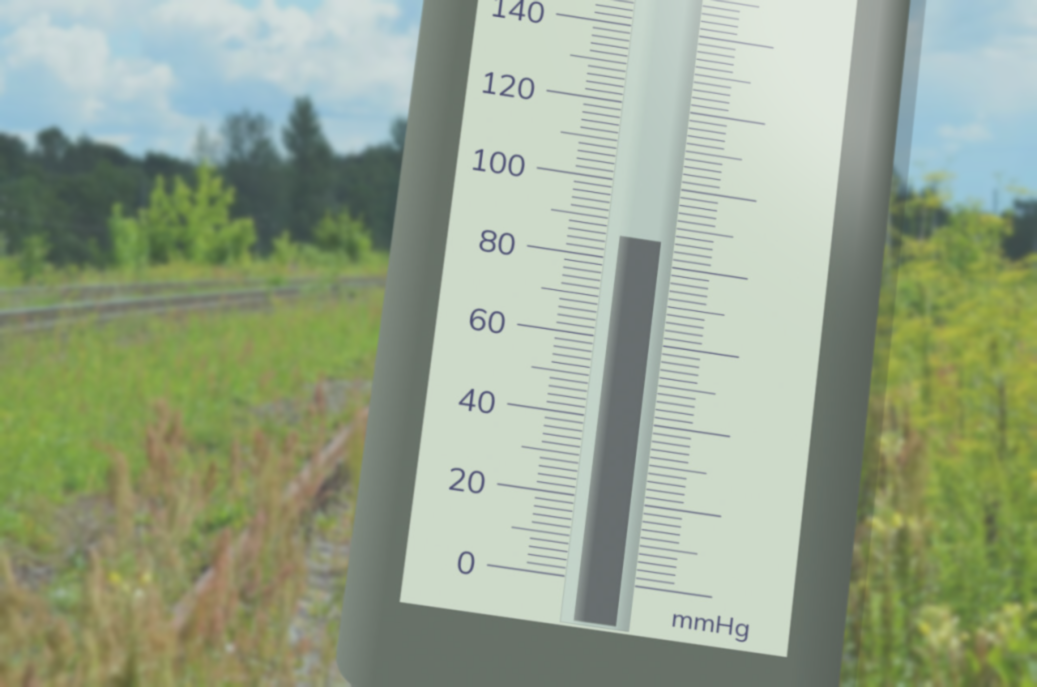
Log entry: 86 mmHg
